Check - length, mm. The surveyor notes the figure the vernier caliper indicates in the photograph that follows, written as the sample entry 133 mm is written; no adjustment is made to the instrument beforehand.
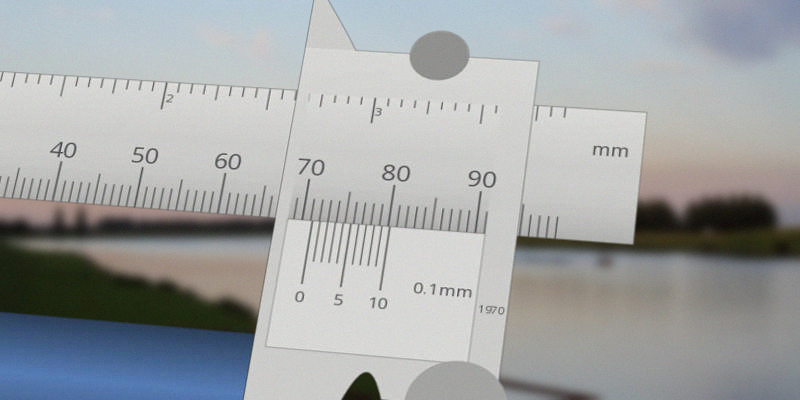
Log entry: 71.2 mm
